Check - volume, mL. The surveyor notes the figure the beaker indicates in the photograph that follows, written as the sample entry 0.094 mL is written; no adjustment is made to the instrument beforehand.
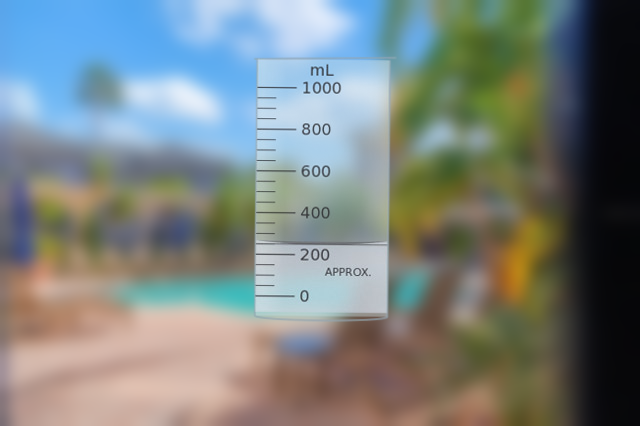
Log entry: 250 mL
